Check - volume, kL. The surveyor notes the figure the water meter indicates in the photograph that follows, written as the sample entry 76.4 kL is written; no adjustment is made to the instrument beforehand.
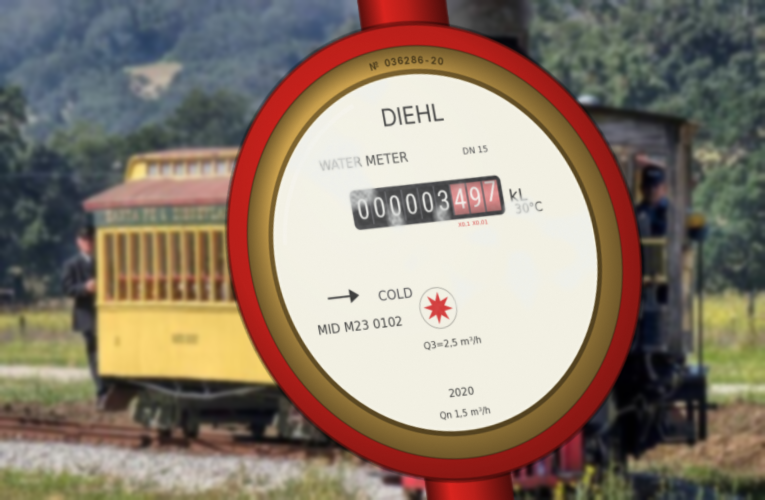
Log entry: 3.497 kL
